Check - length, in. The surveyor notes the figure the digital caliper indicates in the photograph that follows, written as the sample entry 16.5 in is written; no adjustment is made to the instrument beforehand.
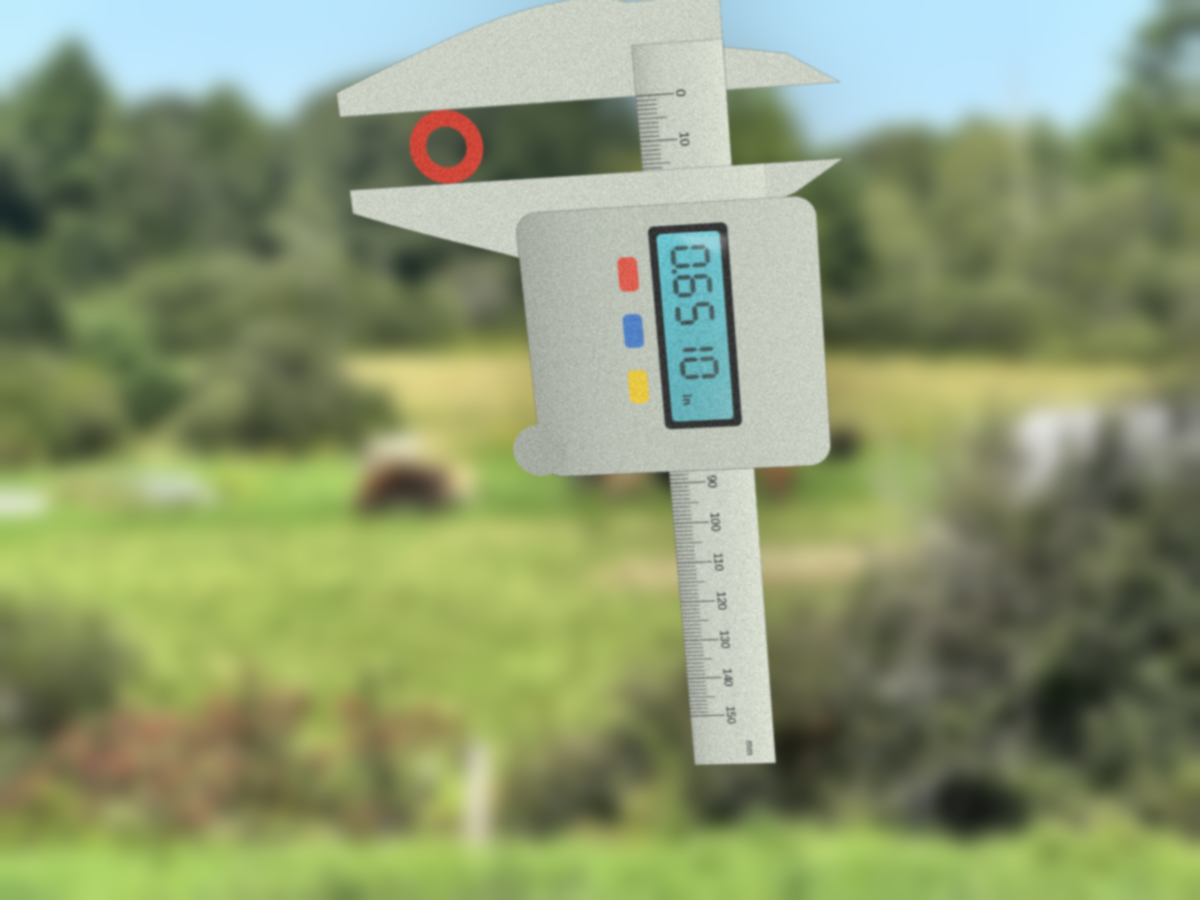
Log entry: 0.6510 in
